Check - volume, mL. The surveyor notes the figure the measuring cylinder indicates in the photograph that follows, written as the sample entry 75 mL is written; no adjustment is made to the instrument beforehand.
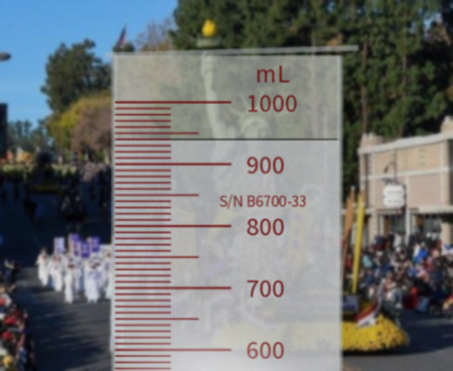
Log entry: 940 mL
